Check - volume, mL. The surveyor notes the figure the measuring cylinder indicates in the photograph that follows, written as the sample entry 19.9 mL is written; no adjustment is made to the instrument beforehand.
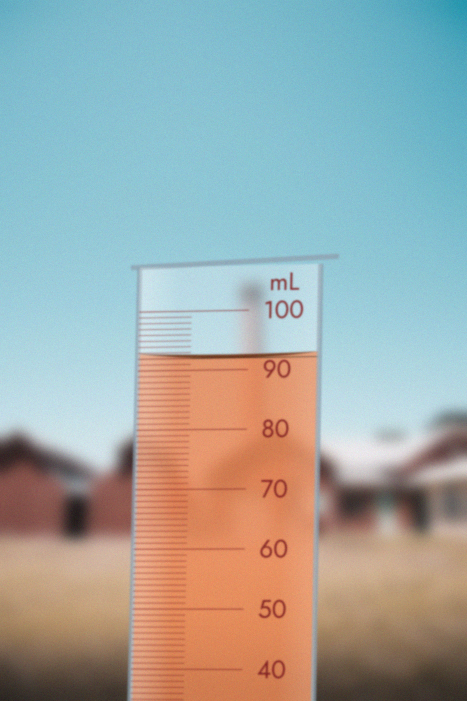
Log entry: 92 mL
